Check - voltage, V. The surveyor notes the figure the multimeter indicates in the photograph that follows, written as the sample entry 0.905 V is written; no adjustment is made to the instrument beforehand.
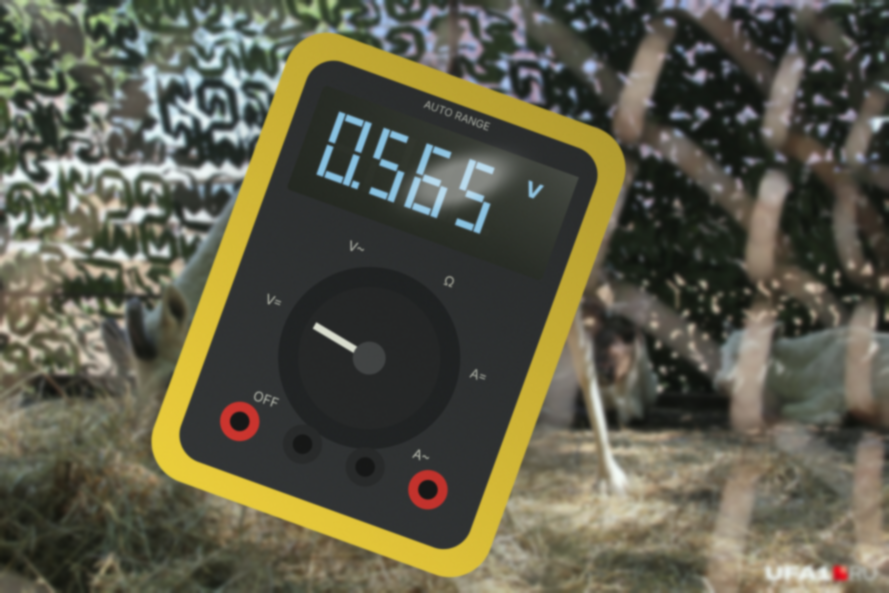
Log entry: 0.565 V
